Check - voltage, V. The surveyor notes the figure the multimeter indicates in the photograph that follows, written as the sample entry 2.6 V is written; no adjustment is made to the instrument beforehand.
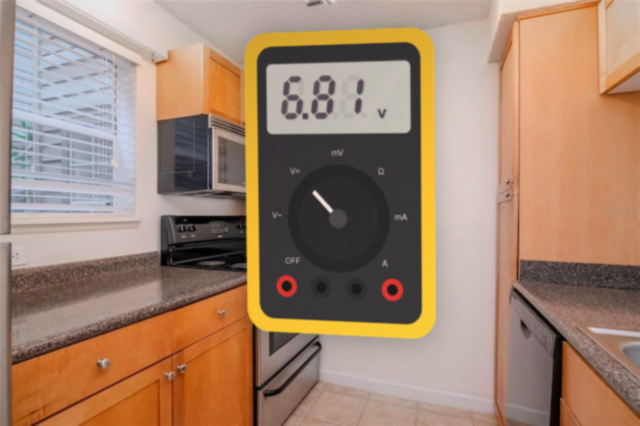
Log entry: 6.81 V
